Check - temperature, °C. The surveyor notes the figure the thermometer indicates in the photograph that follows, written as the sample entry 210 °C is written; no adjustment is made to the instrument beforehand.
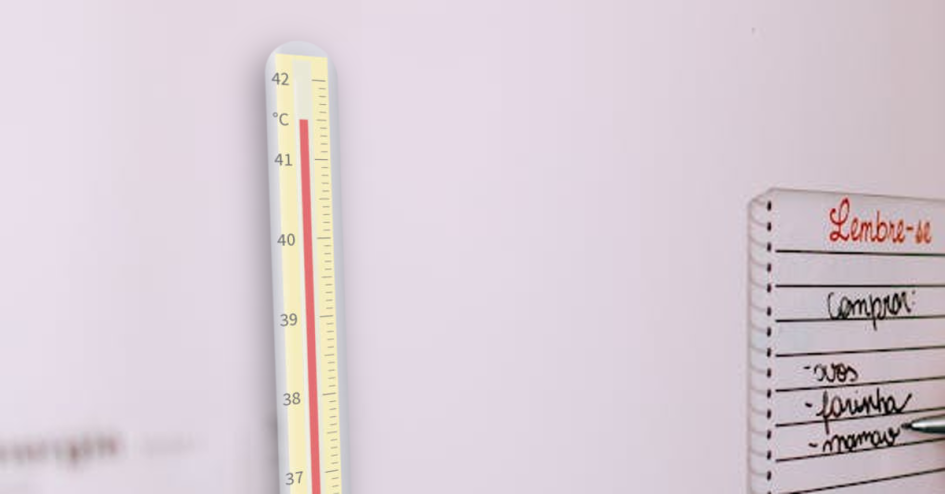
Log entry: 41.5 °C
